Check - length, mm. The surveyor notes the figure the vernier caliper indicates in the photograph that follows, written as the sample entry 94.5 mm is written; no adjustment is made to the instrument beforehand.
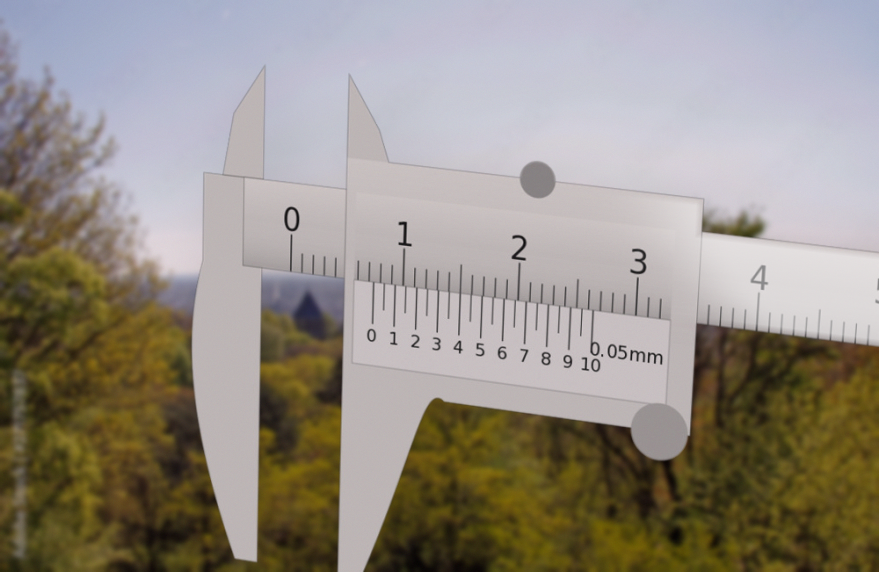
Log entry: 7.4 mm
